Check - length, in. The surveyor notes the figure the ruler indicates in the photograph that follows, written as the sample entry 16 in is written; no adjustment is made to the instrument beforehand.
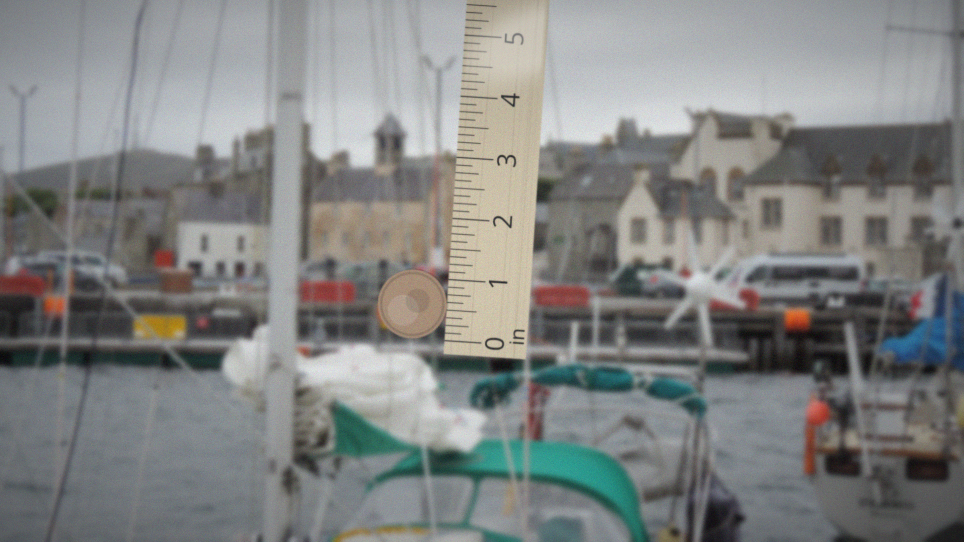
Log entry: 1.125 in
